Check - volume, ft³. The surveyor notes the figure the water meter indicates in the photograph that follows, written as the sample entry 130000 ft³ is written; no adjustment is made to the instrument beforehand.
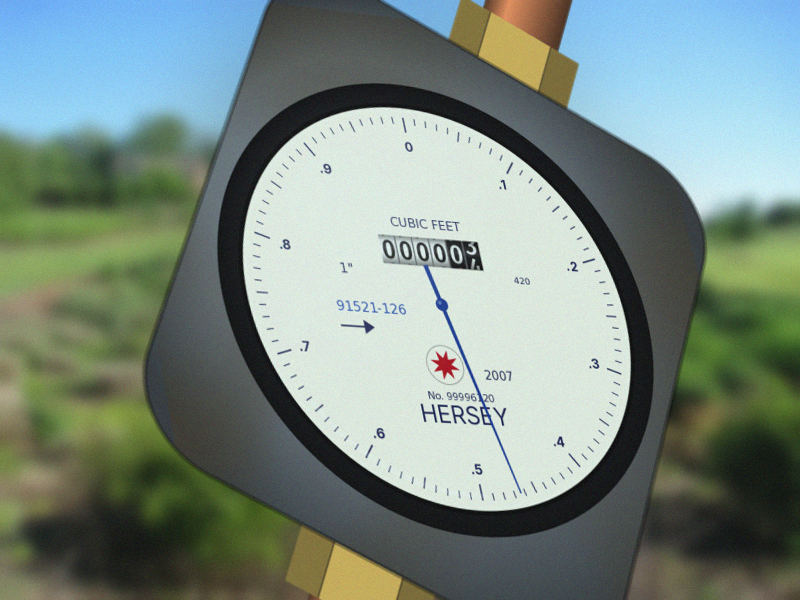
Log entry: 3.46 ft³
